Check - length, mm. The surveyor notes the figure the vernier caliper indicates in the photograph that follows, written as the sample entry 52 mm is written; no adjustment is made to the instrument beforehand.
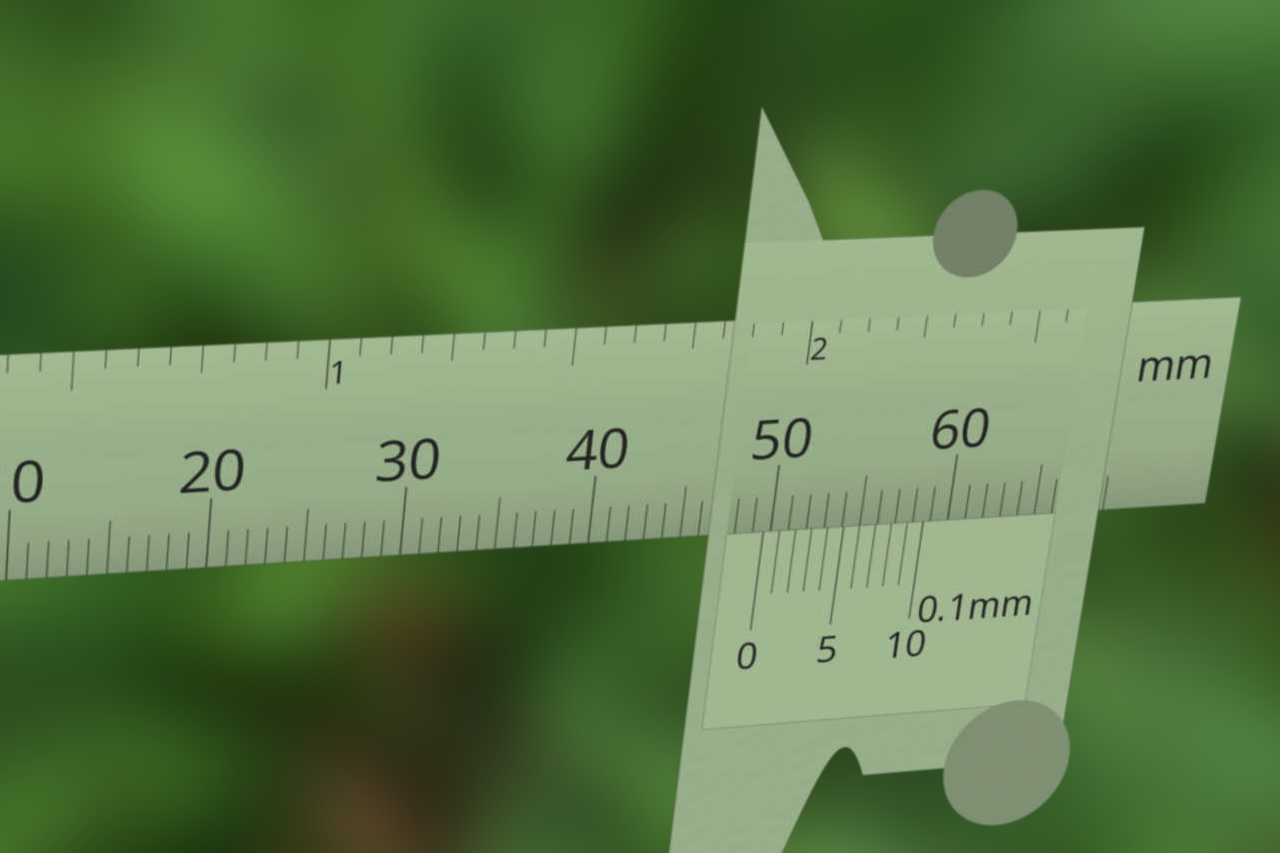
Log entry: 49.6 mm
